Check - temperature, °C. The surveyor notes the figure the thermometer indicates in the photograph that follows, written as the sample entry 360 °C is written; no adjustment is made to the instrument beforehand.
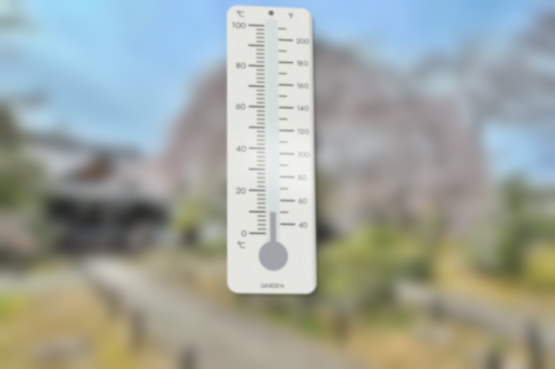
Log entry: 10 °C
